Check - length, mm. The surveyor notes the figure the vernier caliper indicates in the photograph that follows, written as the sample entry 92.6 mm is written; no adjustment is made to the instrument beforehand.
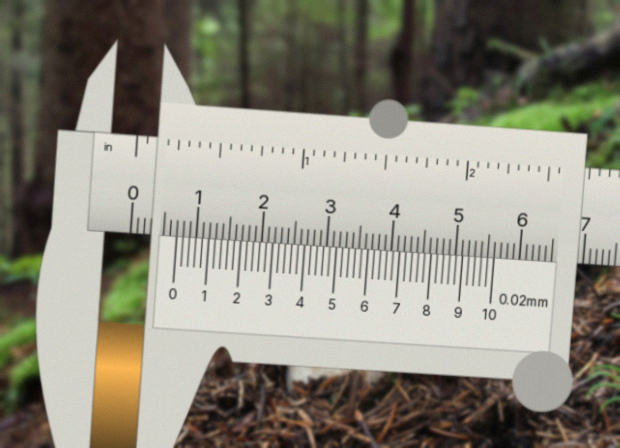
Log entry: 7.0 mm
